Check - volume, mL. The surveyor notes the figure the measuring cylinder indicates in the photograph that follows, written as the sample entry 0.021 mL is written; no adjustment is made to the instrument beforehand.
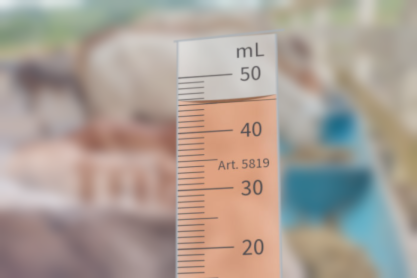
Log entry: 45 mL
